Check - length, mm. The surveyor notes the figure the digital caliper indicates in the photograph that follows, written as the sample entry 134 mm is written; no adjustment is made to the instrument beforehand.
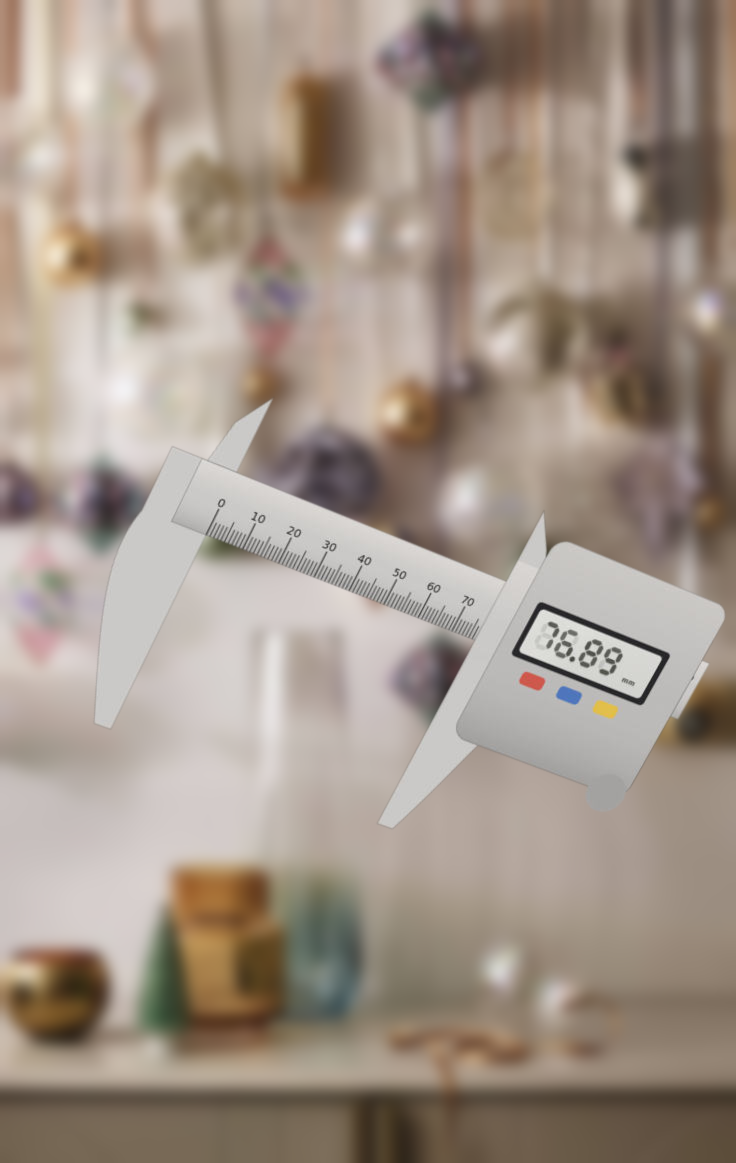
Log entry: 76.89 mm
